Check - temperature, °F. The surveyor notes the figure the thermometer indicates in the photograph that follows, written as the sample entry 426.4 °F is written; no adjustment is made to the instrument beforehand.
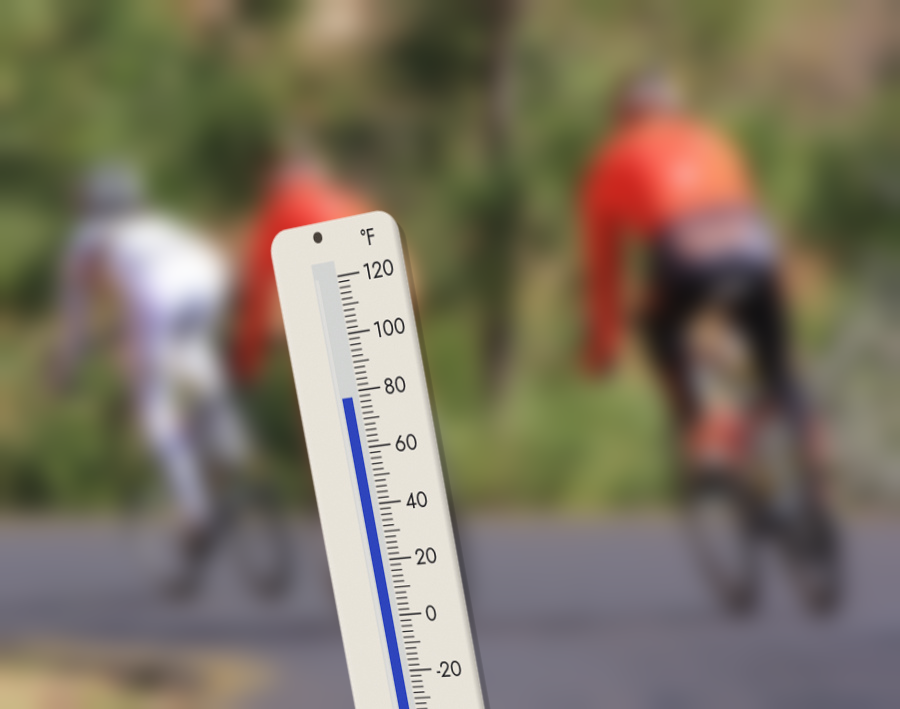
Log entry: 78 °F
